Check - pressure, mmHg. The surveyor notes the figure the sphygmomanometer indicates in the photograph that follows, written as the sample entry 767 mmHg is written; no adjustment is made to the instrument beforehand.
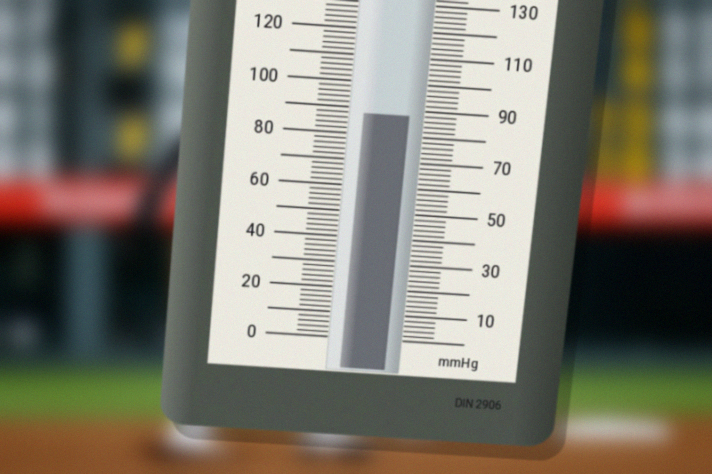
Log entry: 88 mmHg
